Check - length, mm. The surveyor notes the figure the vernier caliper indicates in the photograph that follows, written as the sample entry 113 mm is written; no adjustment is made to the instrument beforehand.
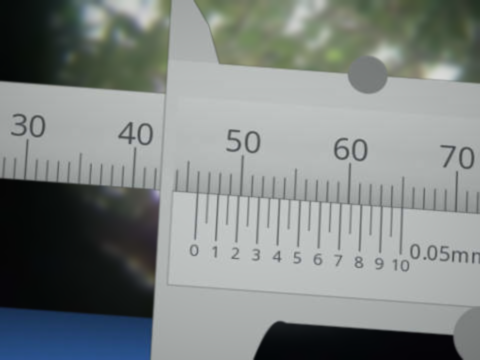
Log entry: 46.0 mm
